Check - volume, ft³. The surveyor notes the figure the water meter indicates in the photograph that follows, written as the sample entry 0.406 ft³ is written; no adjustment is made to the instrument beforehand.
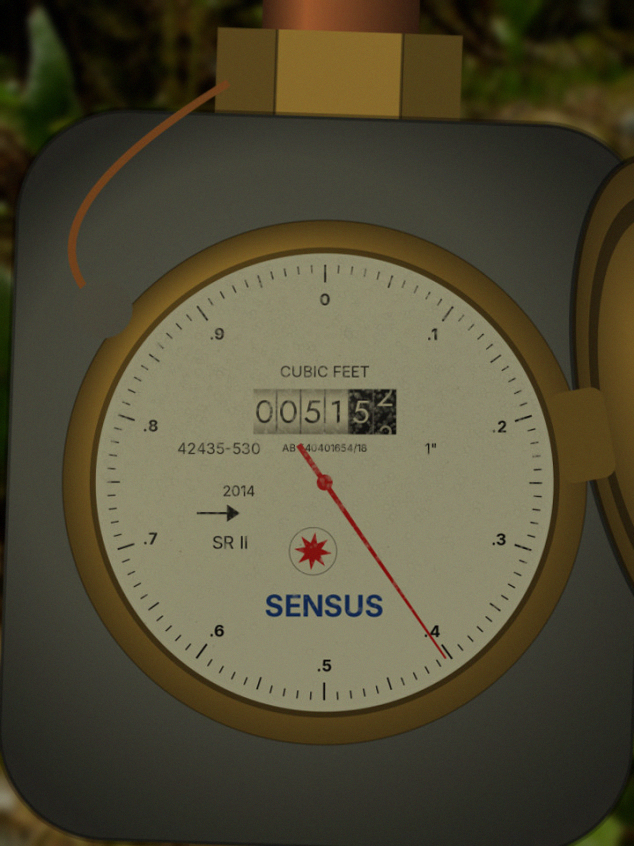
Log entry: 5152.40 ft³
